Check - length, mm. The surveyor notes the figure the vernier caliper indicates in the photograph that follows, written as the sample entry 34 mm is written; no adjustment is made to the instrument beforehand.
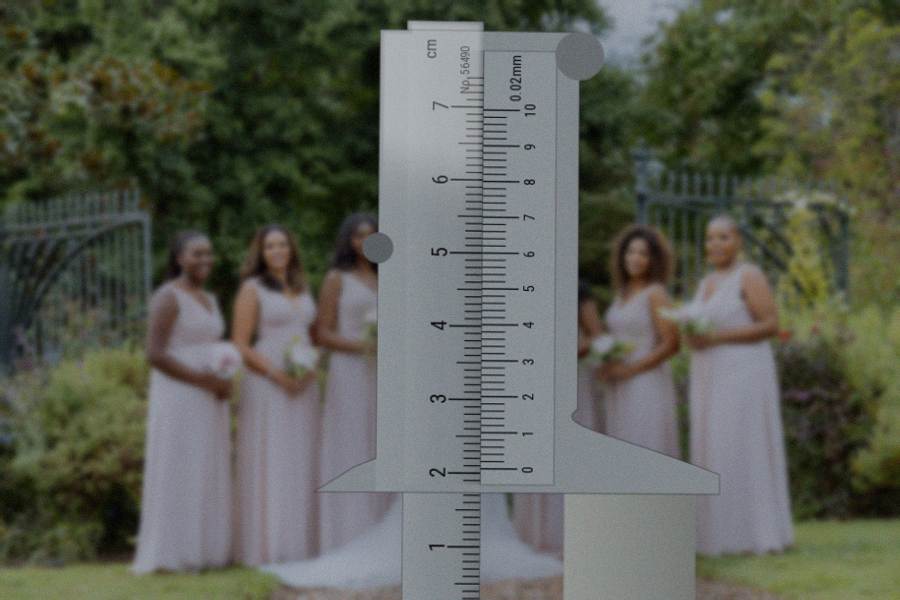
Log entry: 20.6 mm
